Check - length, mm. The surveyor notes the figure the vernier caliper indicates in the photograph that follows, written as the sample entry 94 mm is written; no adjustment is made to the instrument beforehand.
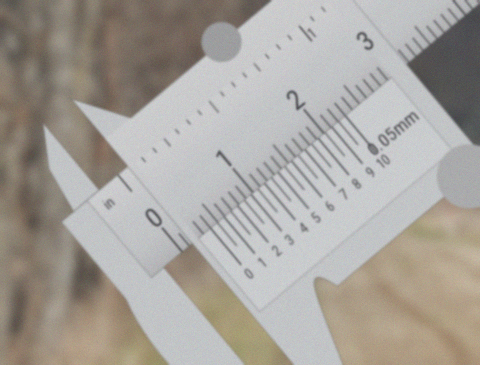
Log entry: 4.0 mm
